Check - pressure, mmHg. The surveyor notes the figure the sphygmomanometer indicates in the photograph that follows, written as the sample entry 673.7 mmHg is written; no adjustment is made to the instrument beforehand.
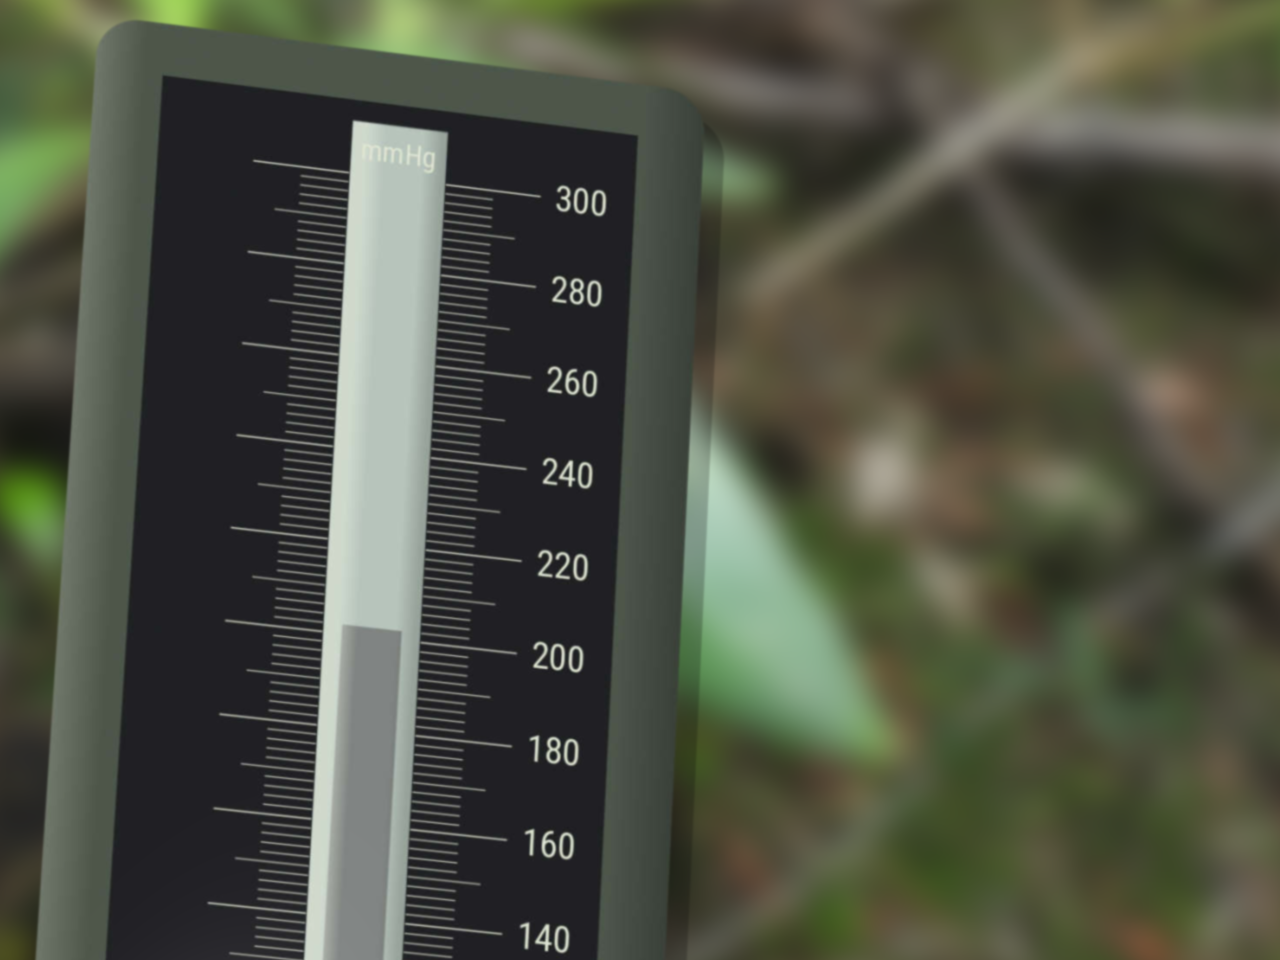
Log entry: 202 mmHg
